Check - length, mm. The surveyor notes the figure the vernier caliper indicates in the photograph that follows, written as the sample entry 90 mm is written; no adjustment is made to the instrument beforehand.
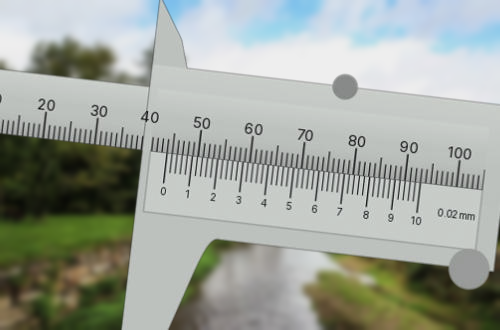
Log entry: 44.0 mm
